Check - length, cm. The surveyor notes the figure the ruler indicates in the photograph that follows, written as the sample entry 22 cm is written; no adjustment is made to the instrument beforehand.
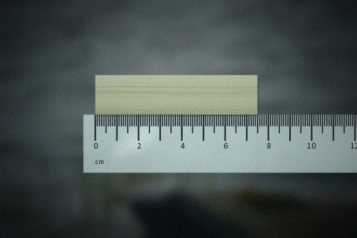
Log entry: 7.5 cm
